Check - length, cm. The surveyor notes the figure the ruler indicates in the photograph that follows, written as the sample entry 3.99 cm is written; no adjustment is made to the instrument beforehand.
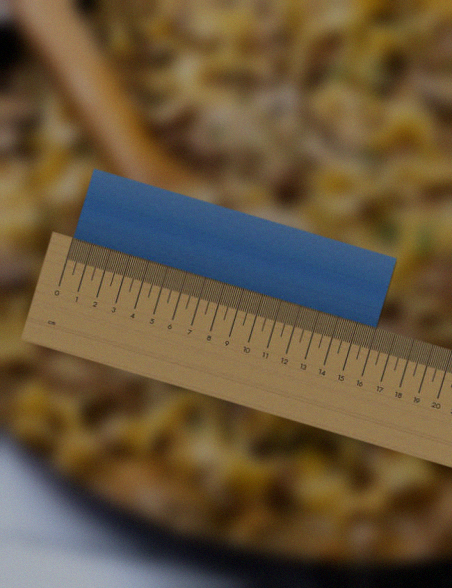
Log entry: 16 cm
